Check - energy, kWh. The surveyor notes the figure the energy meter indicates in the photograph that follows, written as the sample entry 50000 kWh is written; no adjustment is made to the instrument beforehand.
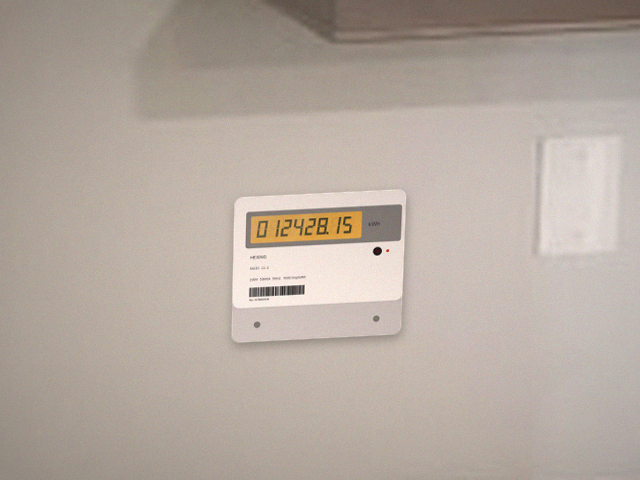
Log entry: 12428.15 kWh
